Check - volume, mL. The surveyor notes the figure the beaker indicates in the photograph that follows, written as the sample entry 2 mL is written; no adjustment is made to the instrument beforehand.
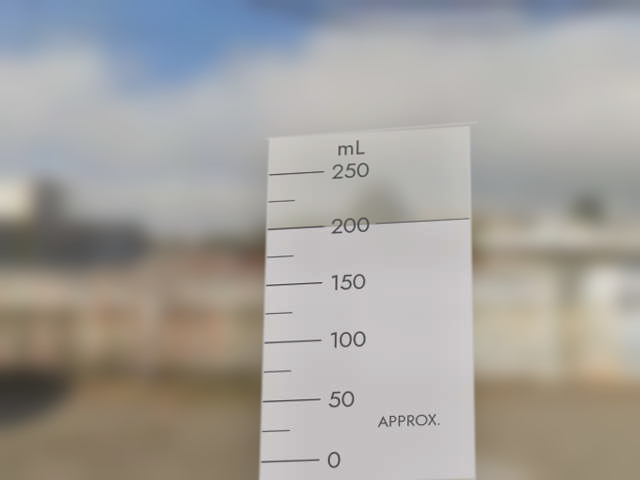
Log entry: 200 mL
